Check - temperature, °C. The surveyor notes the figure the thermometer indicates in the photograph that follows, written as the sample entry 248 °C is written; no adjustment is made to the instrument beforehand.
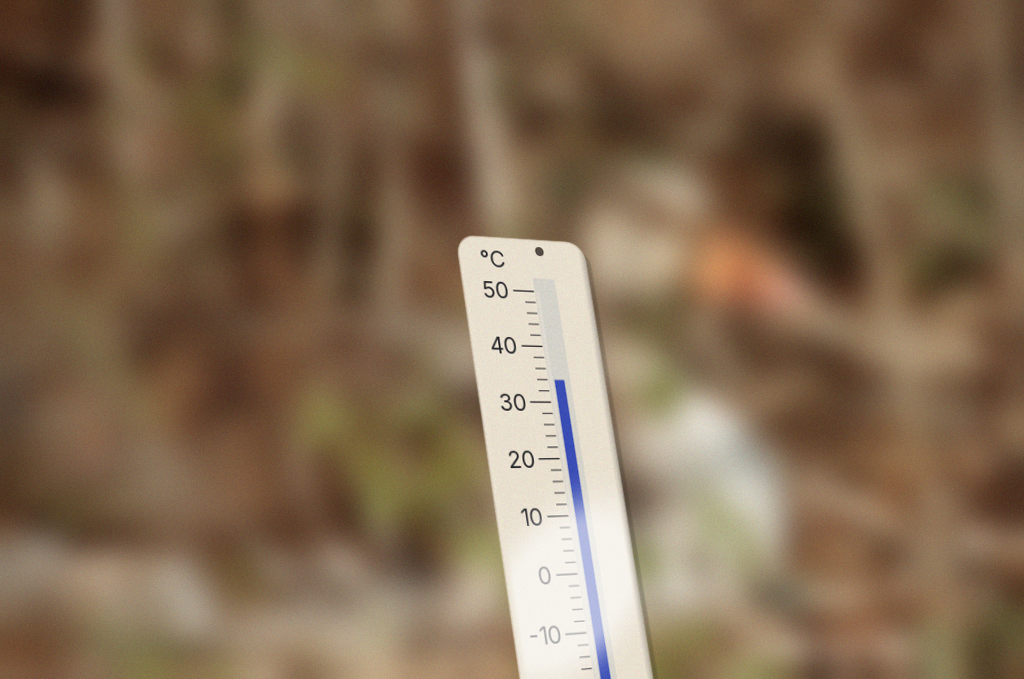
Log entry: 34 °C
